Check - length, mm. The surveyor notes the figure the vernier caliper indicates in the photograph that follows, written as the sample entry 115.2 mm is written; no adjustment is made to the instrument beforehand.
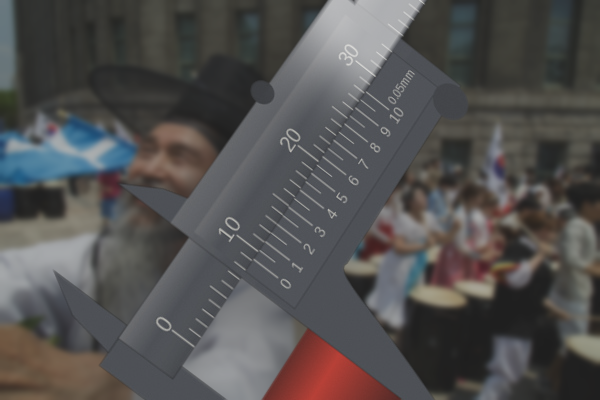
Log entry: 9.2 mm
